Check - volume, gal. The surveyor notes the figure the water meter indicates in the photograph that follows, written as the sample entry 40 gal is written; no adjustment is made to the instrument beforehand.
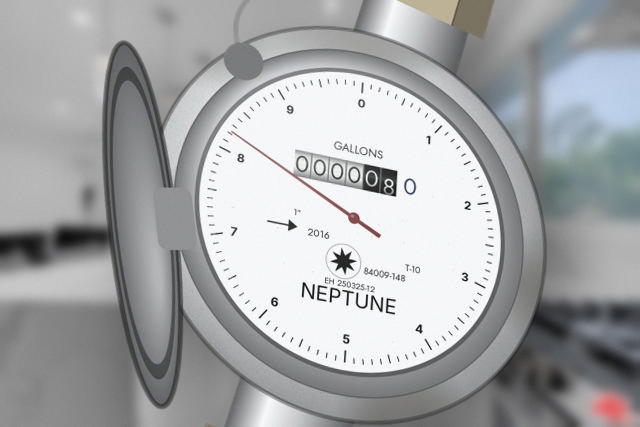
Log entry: 78.2 gal
